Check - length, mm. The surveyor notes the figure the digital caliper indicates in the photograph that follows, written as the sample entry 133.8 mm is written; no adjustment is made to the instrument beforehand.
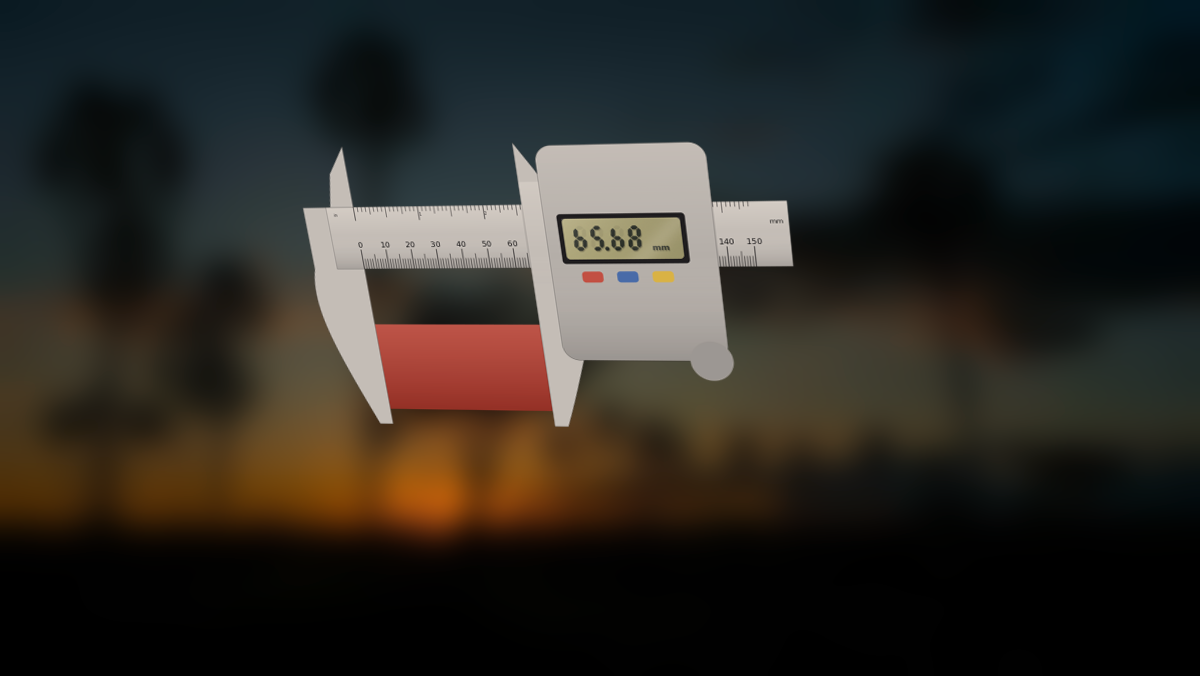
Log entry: 65.68 mm
